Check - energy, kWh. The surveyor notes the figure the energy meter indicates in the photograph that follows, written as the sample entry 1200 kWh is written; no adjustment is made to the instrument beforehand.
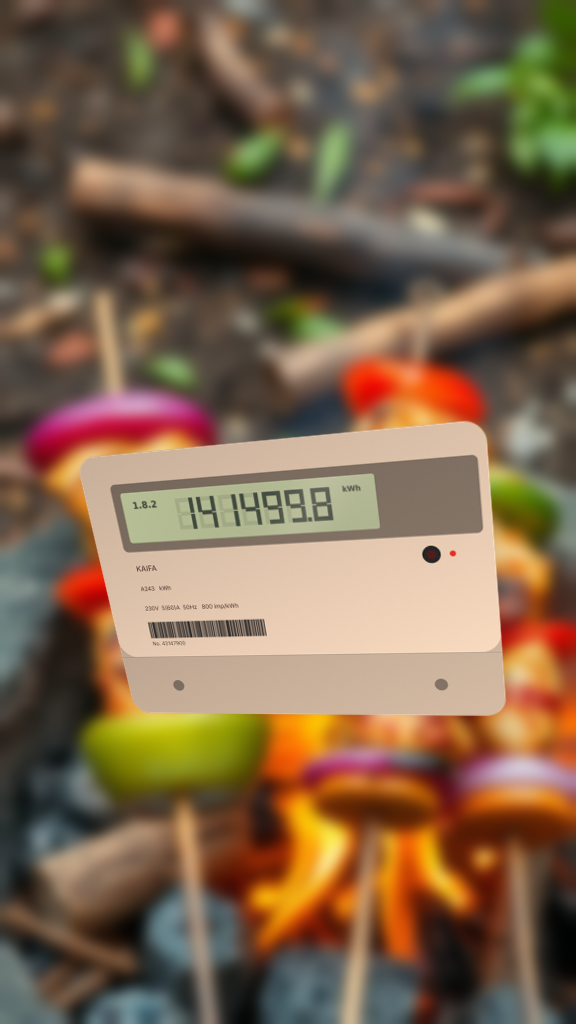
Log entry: 141499.8 kWh
